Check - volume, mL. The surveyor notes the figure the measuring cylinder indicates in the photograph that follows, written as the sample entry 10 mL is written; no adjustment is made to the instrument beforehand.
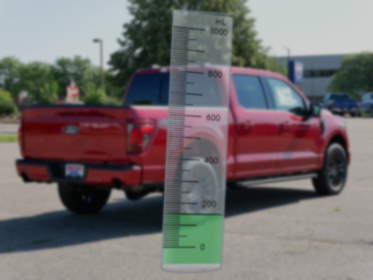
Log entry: 150 mL
